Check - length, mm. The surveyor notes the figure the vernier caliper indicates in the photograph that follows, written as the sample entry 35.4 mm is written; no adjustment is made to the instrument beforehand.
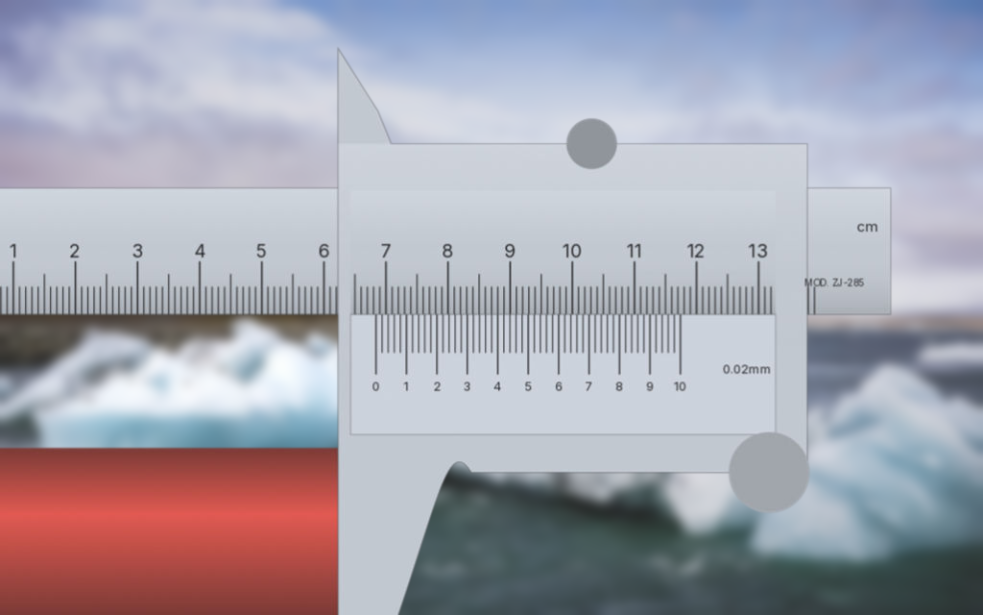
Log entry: 68.4 mm
